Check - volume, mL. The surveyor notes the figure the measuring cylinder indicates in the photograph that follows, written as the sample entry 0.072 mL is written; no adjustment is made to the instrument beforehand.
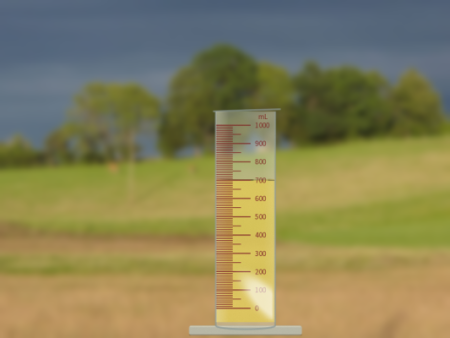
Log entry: 700 mL
